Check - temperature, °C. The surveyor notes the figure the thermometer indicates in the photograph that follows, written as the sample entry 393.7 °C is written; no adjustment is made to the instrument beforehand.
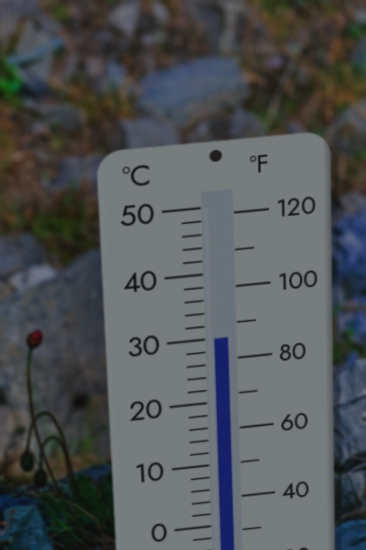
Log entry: 30 °C
